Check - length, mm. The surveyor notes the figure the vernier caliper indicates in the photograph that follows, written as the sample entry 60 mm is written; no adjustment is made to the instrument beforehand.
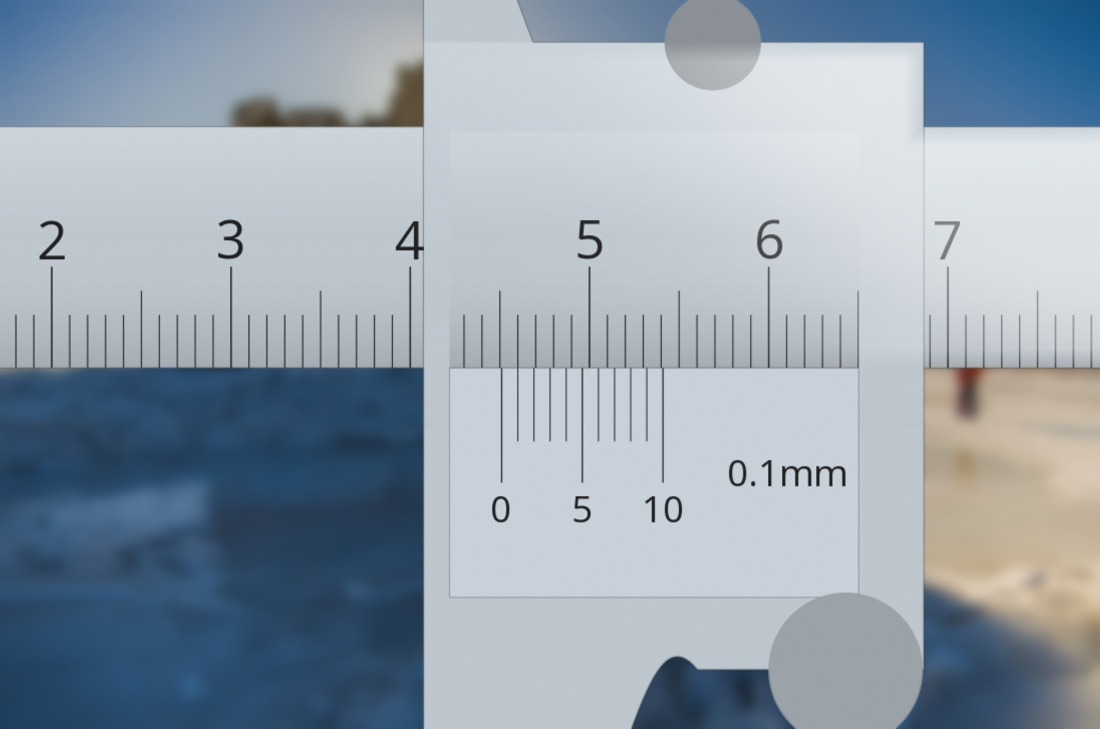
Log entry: 45.1 mm
